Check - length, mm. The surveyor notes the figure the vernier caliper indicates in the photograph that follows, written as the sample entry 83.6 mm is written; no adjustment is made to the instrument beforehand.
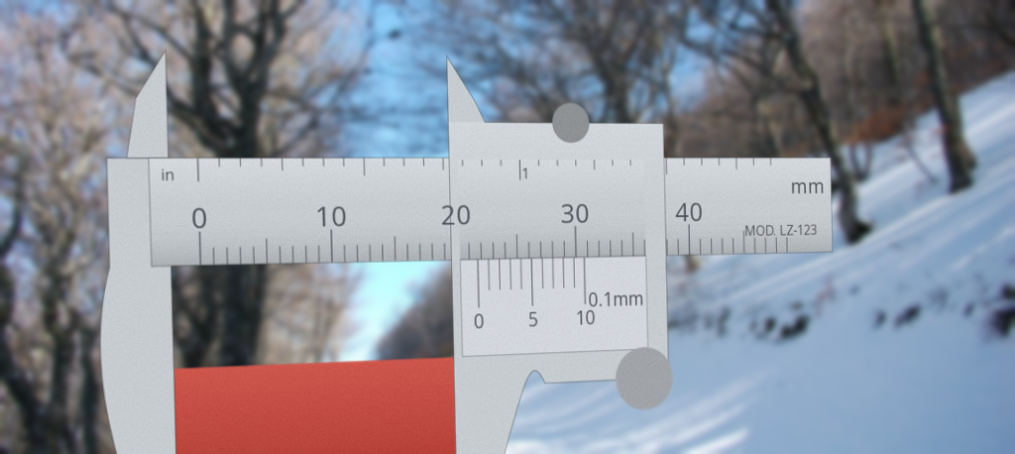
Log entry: 21.7 mm
